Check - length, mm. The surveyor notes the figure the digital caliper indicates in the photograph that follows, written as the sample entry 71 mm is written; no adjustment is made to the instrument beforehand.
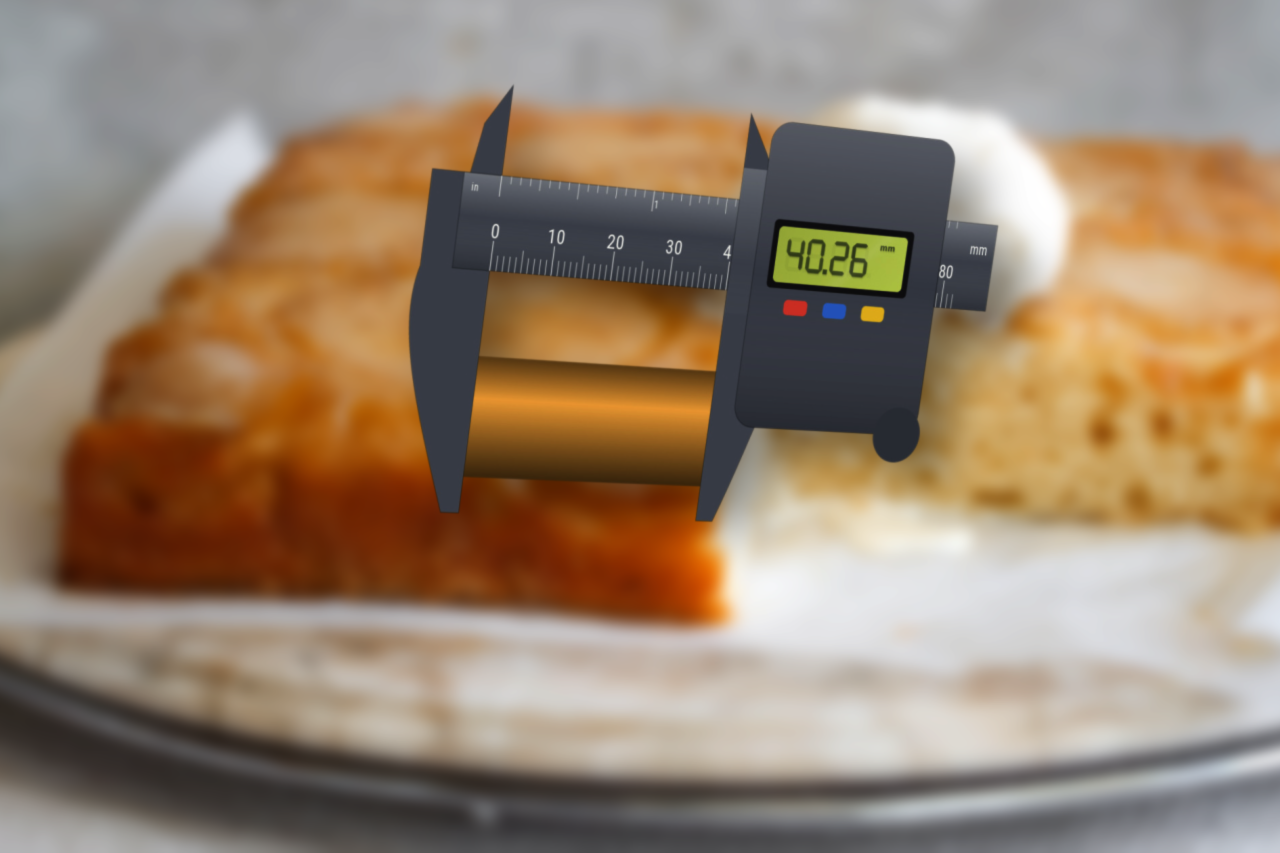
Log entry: 40.26 mm
